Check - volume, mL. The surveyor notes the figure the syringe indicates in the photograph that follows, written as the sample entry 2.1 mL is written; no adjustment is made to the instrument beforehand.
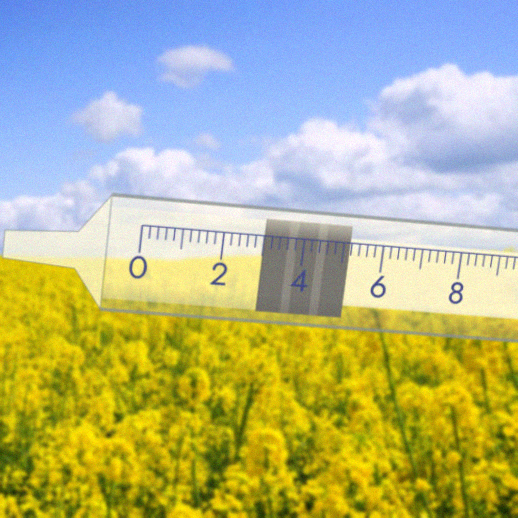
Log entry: 3 mL
